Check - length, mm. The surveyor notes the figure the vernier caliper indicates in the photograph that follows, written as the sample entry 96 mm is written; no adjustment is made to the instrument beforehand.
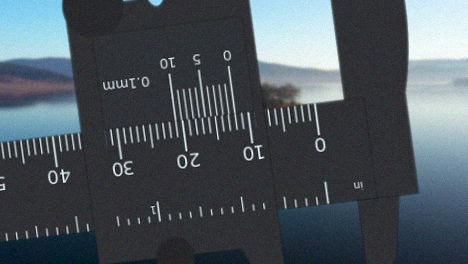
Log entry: 12.0 mm
